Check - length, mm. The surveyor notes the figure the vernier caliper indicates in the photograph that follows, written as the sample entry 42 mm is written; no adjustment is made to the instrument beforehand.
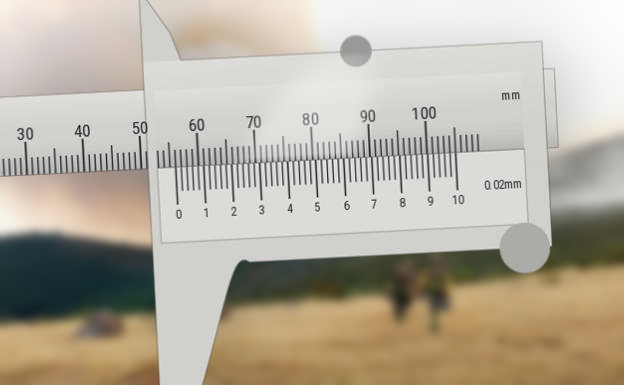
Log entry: 56.0 mm
